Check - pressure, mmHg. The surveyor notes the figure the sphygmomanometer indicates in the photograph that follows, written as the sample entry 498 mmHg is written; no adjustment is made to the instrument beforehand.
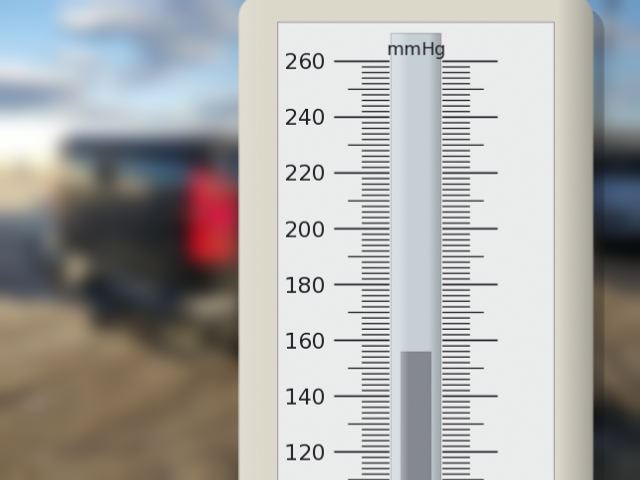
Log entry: 156 mmHg
